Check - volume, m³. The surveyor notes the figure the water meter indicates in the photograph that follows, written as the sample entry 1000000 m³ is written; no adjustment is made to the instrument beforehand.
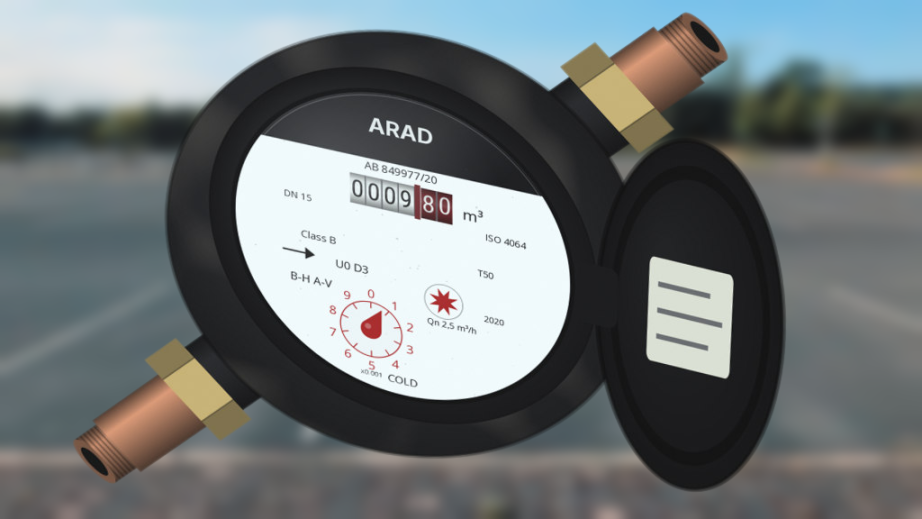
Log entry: 9.800 m³
